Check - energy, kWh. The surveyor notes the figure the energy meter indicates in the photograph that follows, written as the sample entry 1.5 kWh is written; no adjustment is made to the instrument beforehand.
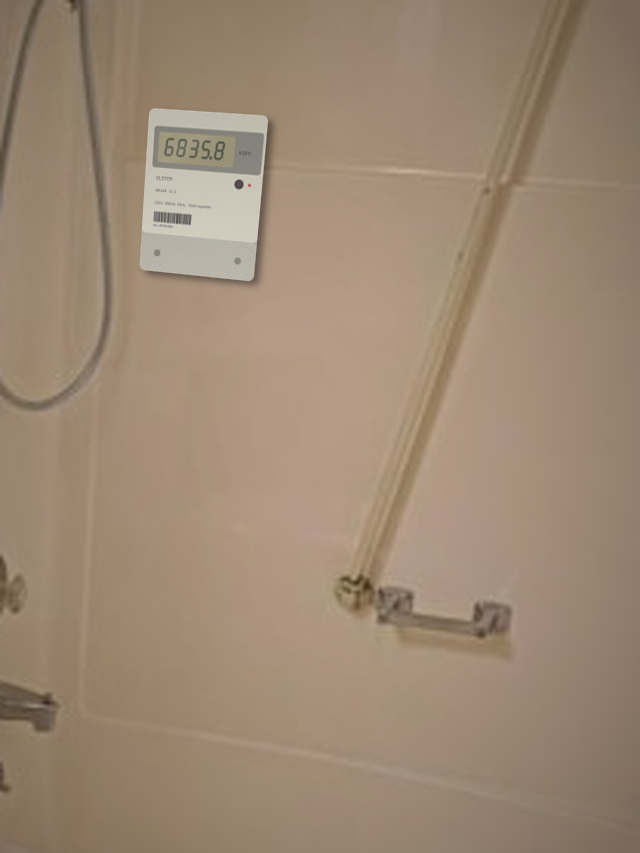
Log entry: 6835.8 kWh
